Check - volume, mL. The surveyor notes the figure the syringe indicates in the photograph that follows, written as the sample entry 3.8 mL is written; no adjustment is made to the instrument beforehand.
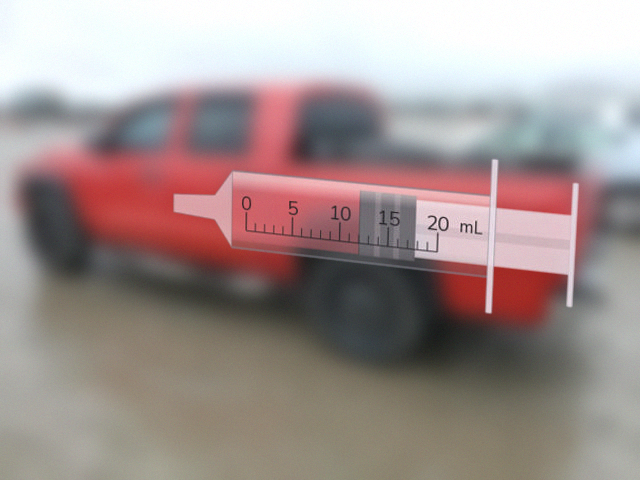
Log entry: 12 mL
